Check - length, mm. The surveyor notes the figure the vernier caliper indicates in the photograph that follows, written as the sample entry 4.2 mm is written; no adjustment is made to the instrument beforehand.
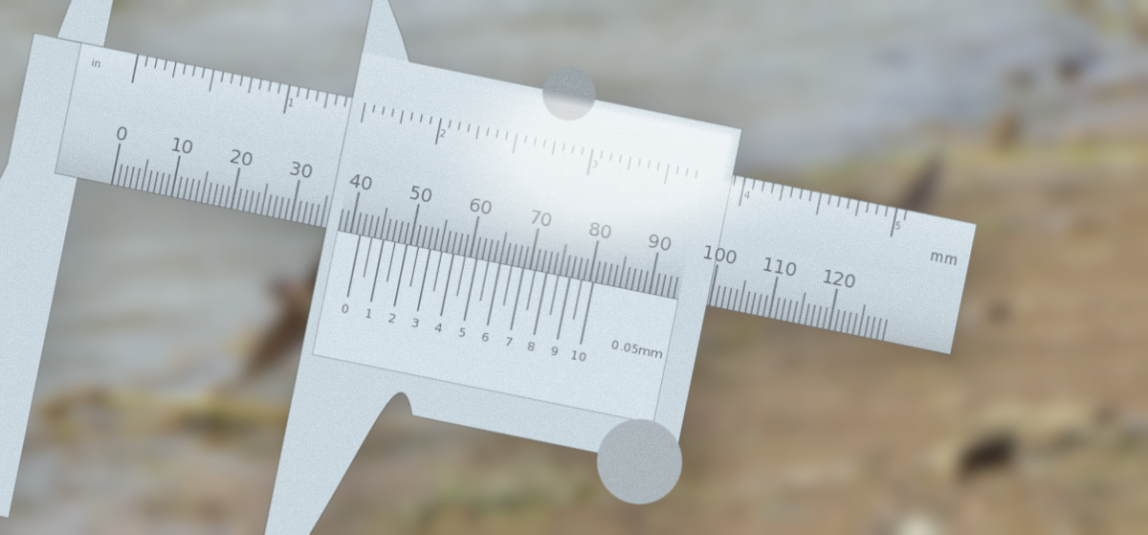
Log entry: 41.6 mm
